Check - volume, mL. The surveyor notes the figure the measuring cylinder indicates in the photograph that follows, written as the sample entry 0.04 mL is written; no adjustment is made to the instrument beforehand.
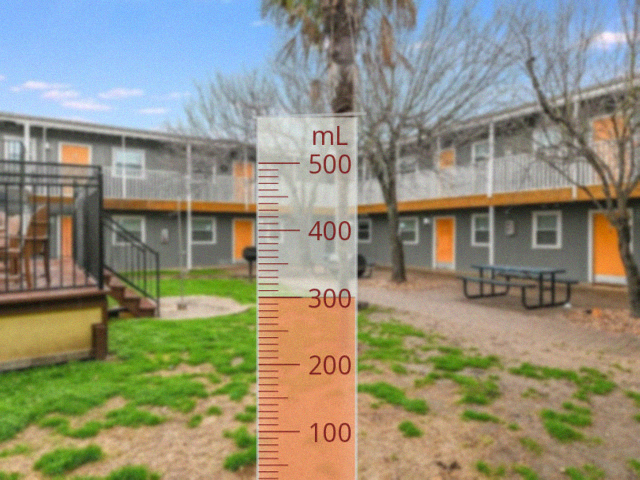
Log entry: 300 mL
